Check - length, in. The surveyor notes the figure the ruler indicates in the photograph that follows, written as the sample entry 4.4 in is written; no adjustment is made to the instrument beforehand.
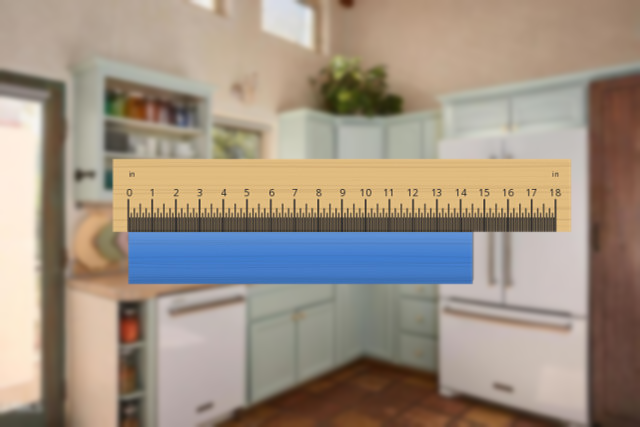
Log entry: 14.5 in
